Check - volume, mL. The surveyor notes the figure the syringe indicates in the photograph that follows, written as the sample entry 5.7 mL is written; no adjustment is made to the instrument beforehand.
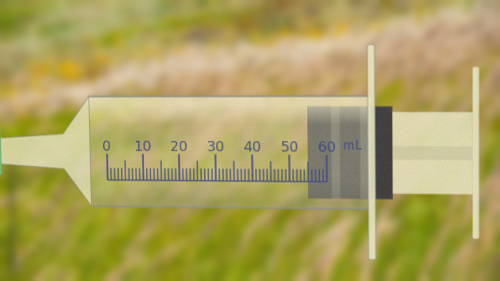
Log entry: 55 mL
